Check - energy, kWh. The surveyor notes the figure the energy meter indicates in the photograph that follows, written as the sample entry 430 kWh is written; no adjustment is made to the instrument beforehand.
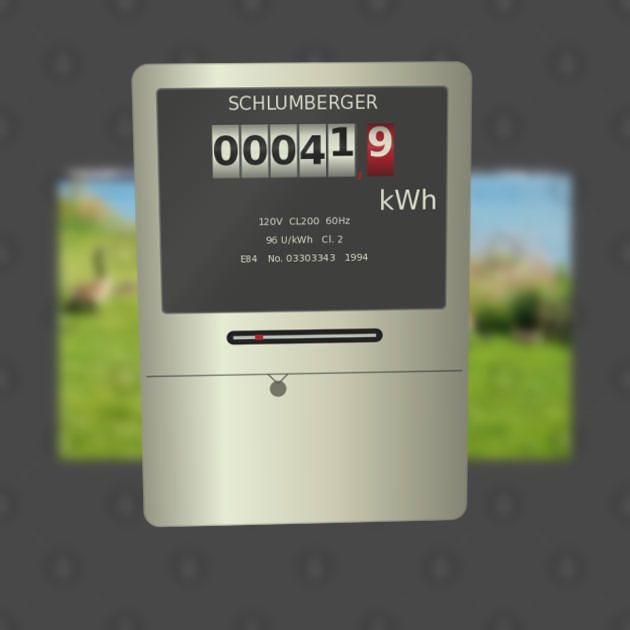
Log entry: 41.9 kWh
